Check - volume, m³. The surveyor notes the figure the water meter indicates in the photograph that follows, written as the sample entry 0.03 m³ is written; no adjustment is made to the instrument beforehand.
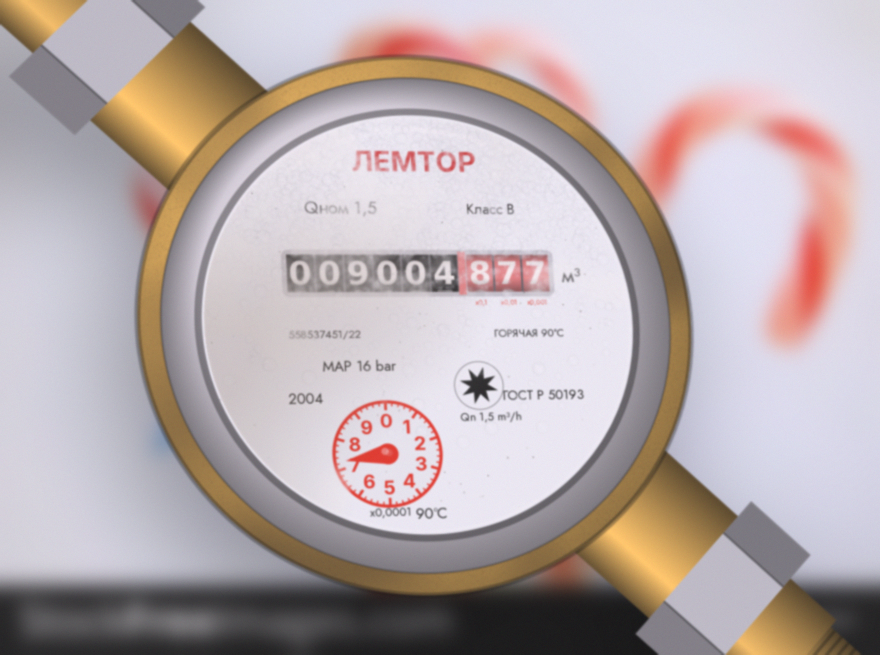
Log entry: 9004.8777 m³
